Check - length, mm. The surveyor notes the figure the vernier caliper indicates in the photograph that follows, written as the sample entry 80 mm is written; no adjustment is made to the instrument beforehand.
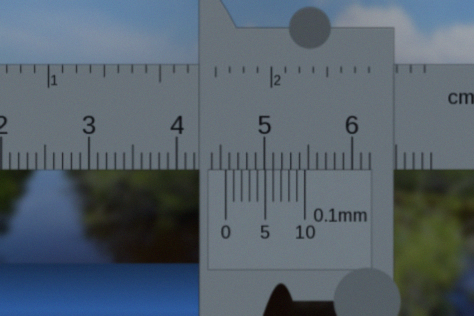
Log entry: 45.6 mm
